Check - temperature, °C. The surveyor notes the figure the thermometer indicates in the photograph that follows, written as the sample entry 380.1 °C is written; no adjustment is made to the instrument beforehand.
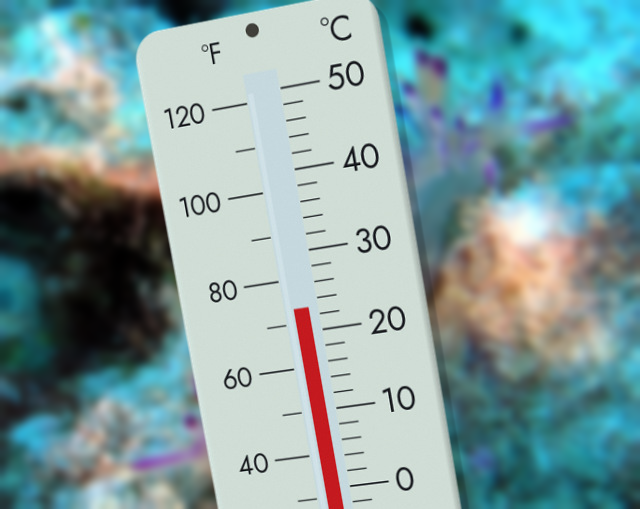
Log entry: 23 °C
